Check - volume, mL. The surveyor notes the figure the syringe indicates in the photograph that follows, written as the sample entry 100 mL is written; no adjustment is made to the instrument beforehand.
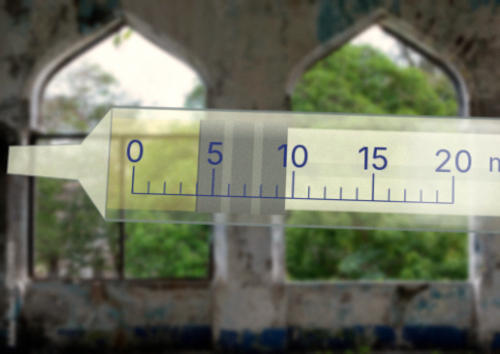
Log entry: 4 mL
